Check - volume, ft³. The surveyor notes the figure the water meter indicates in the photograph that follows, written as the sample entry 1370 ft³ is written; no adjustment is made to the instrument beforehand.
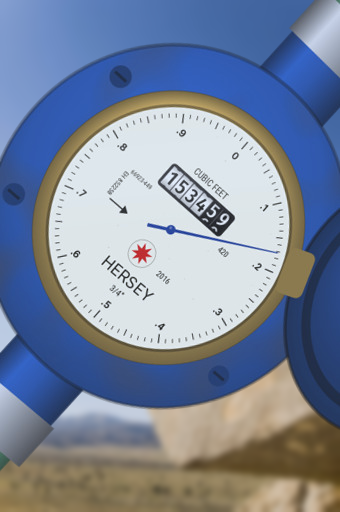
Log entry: 153459.17 ft³
